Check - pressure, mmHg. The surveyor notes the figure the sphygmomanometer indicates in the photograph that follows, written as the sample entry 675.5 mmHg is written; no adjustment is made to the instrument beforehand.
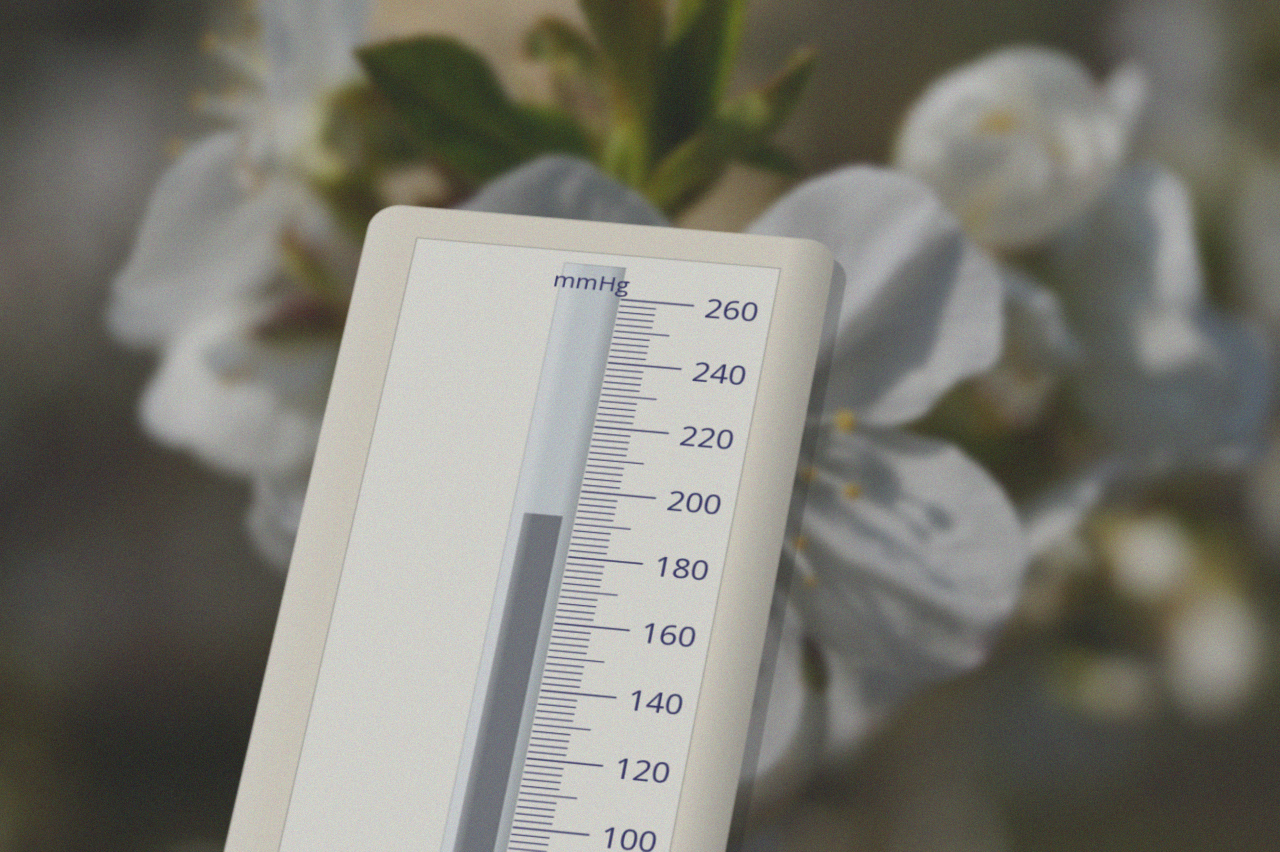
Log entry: 192 mmHg
